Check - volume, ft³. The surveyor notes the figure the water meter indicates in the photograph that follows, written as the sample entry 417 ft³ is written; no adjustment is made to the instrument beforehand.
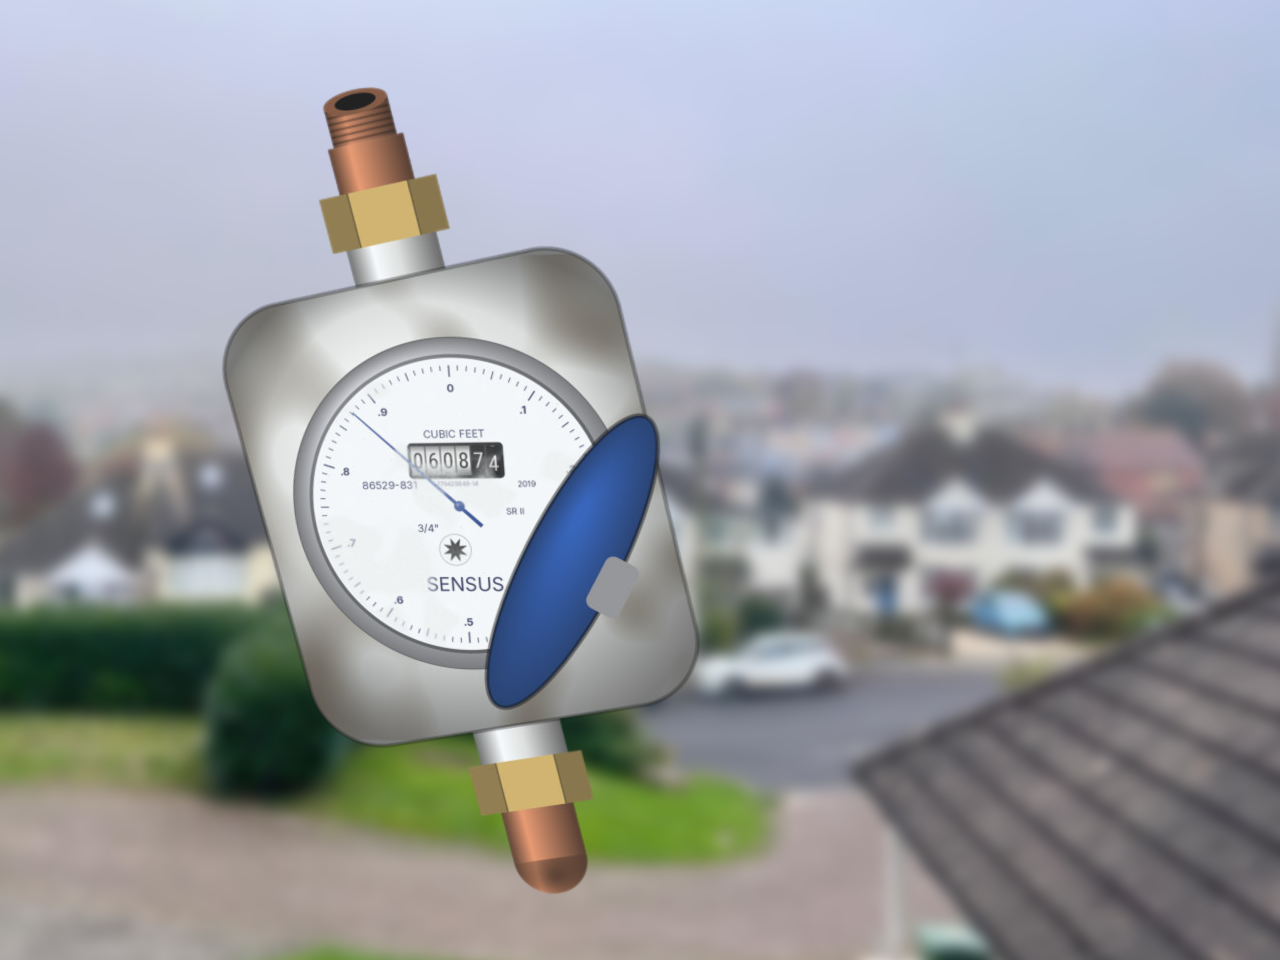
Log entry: 60873.87 ft³
